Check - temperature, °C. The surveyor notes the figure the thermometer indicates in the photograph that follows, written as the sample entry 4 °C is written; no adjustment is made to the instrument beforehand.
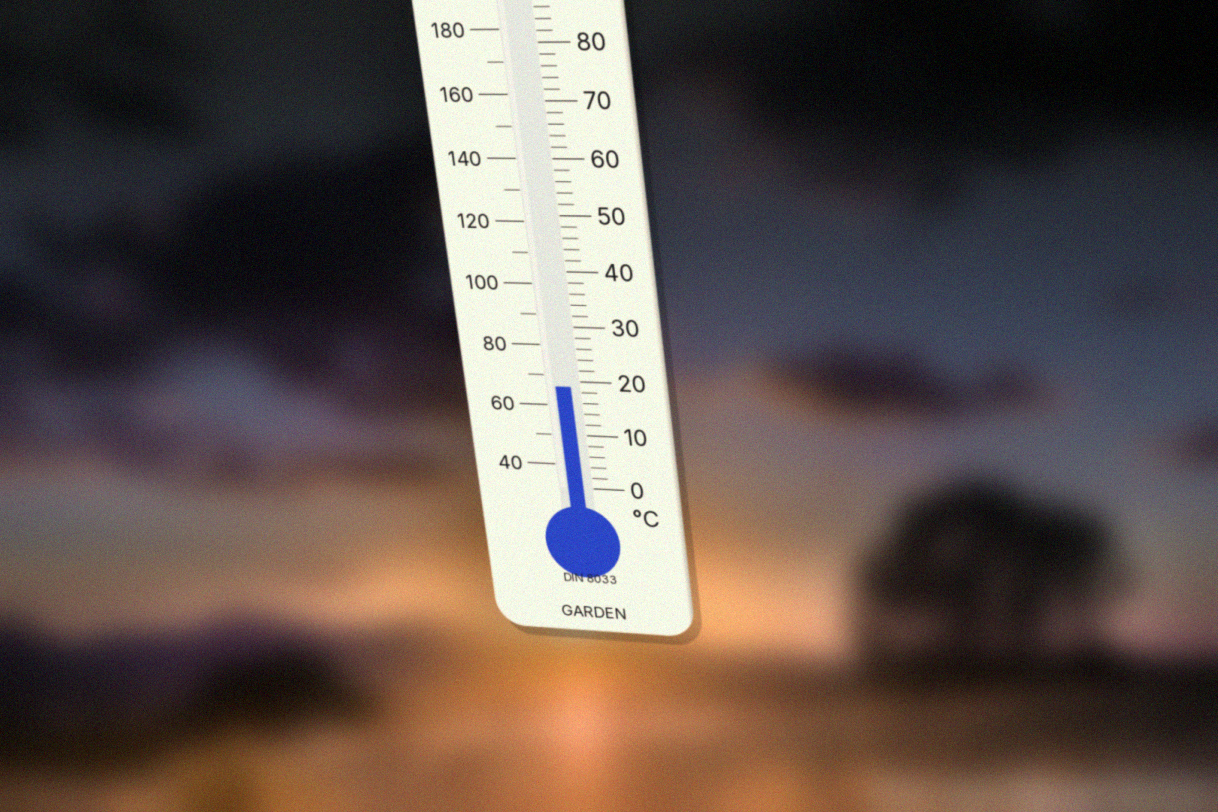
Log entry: 19 °C
